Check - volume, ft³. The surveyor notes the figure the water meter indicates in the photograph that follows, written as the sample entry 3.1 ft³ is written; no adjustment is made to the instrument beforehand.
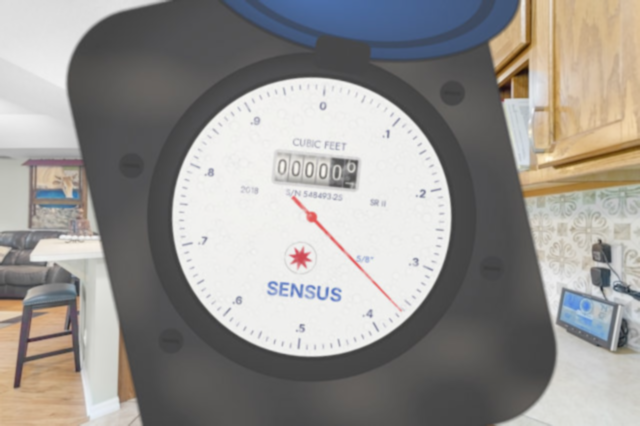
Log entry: 6.36 ft³
